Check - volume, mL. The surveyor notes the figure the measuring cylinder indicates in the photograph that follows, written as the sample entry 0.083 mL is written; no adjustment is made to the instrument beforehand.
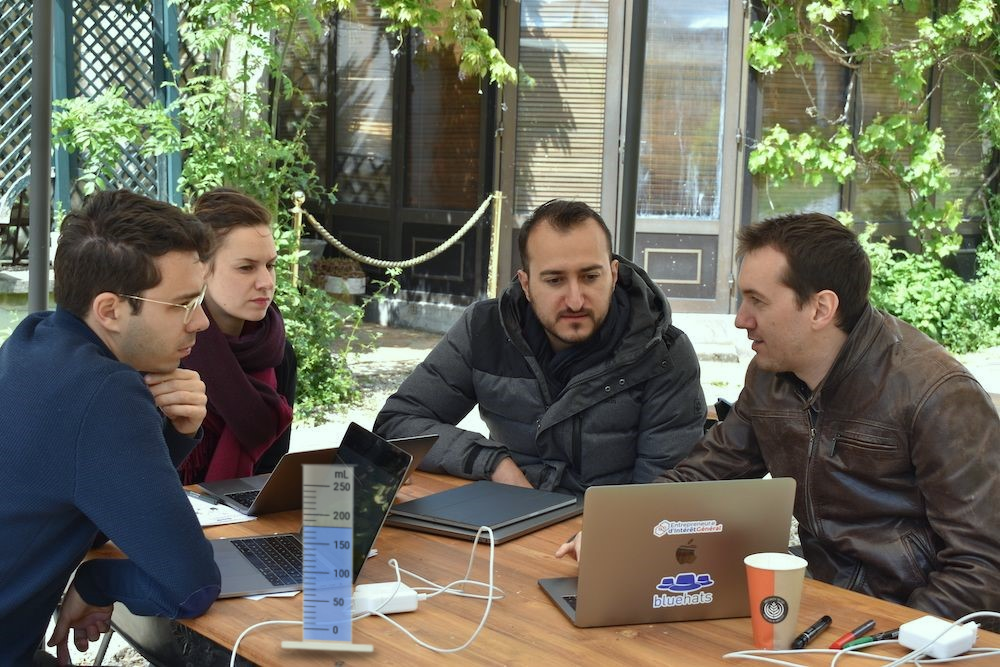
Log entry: 180 mL
